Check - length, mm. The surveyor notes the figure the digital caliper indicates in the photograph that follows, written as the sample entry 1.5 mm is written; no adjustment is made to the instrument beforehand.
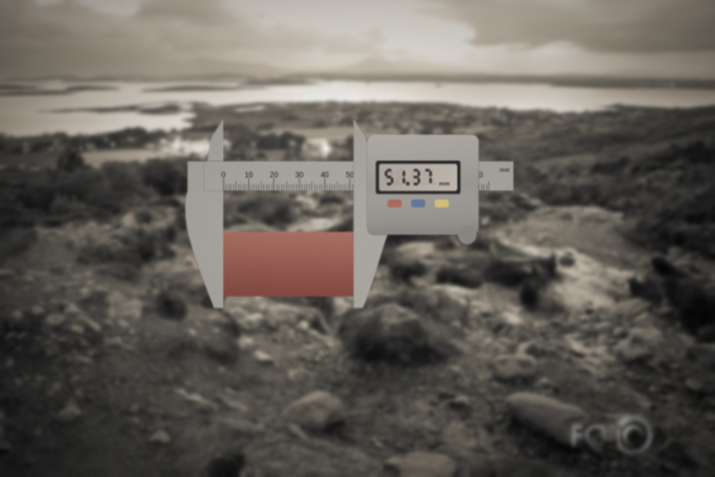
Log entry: 51.37 mm
